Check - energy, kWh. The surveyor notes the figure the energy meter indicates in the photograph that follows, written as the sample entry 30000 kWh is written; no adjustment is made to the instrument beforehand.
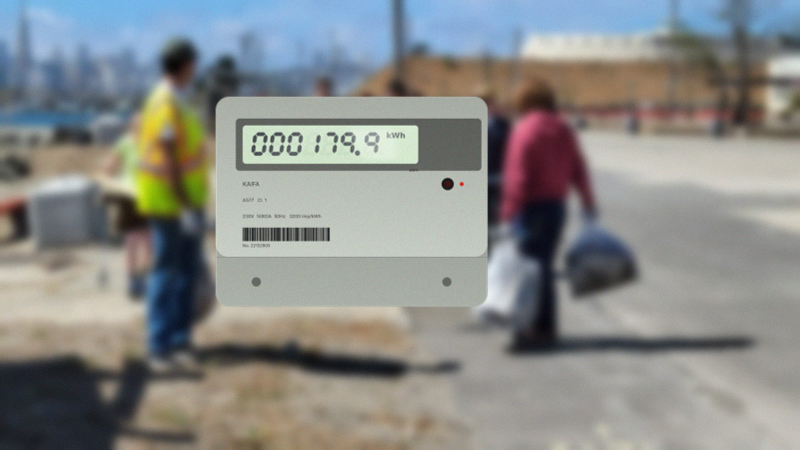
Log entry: 179.9 kWh
